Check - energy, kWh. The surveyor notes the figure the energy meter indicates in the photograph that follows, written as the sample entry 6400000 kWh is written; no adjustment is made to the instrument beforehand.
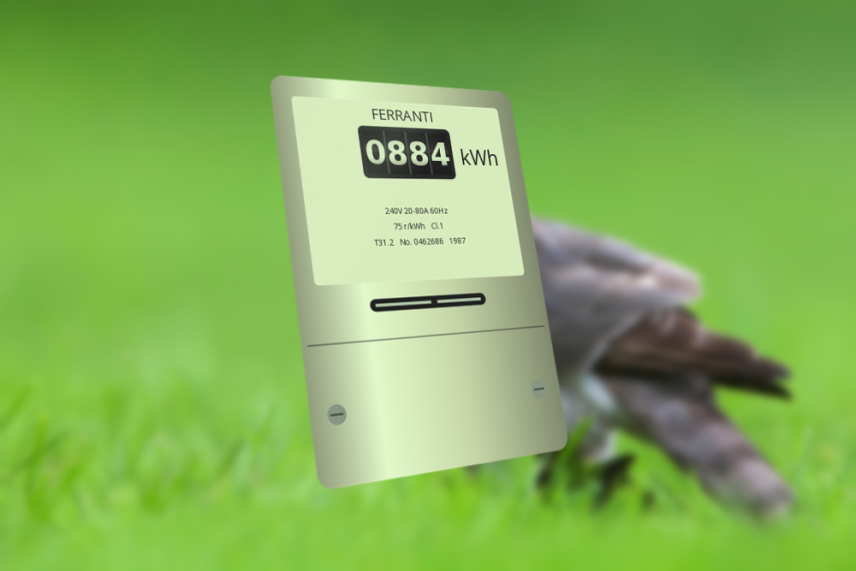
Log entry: 884 kWh
